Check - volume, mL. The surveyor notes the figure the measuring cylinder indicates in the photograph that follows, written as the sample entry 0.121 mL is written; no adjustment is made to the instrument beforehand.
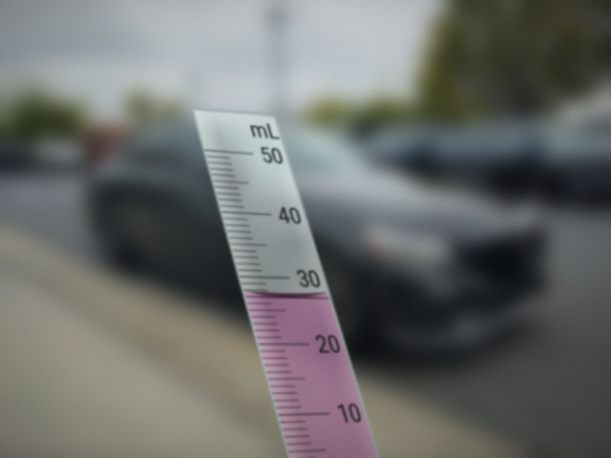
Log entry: 27 mL
